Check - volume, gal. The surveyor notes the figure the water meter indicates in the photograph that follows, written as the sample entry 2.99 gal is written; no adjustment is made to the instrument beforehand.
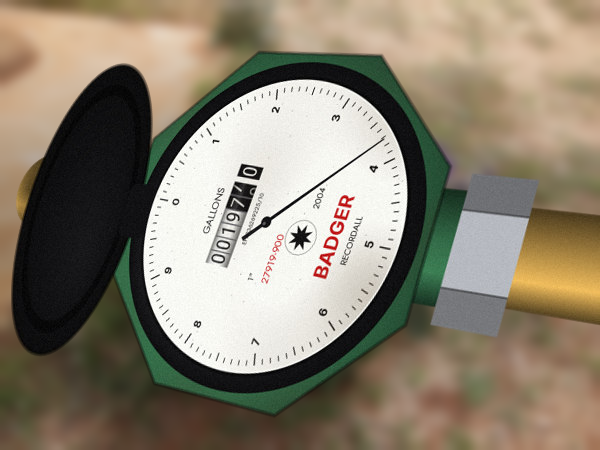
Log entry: 19773.7 gal
